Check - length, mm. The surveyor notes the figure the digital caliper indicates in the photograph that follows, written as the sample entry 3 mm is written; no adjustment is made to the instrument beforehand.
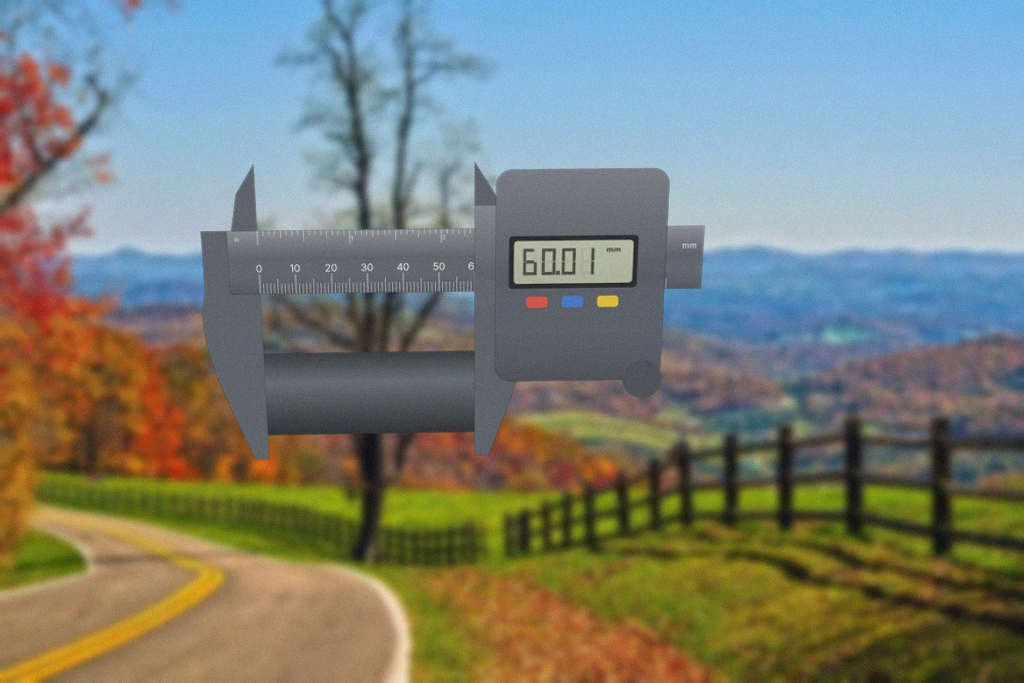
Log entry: 60.01 mm
